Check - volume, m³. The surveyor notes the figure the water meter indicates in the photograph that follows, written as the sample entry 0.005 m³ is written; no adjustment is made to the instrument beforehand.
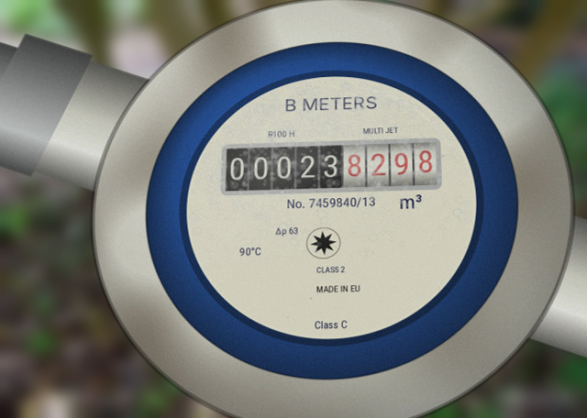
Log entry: 23.8298 m³
